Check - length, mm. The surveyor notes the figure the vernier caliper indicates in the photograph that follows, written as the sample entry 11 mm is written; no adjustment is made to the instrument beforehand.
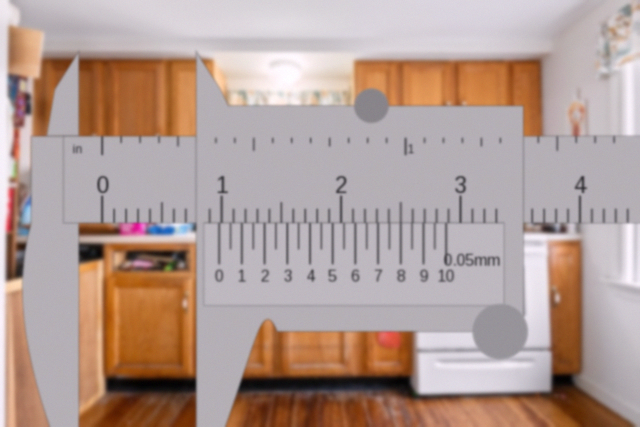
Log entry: 9.8 mm
